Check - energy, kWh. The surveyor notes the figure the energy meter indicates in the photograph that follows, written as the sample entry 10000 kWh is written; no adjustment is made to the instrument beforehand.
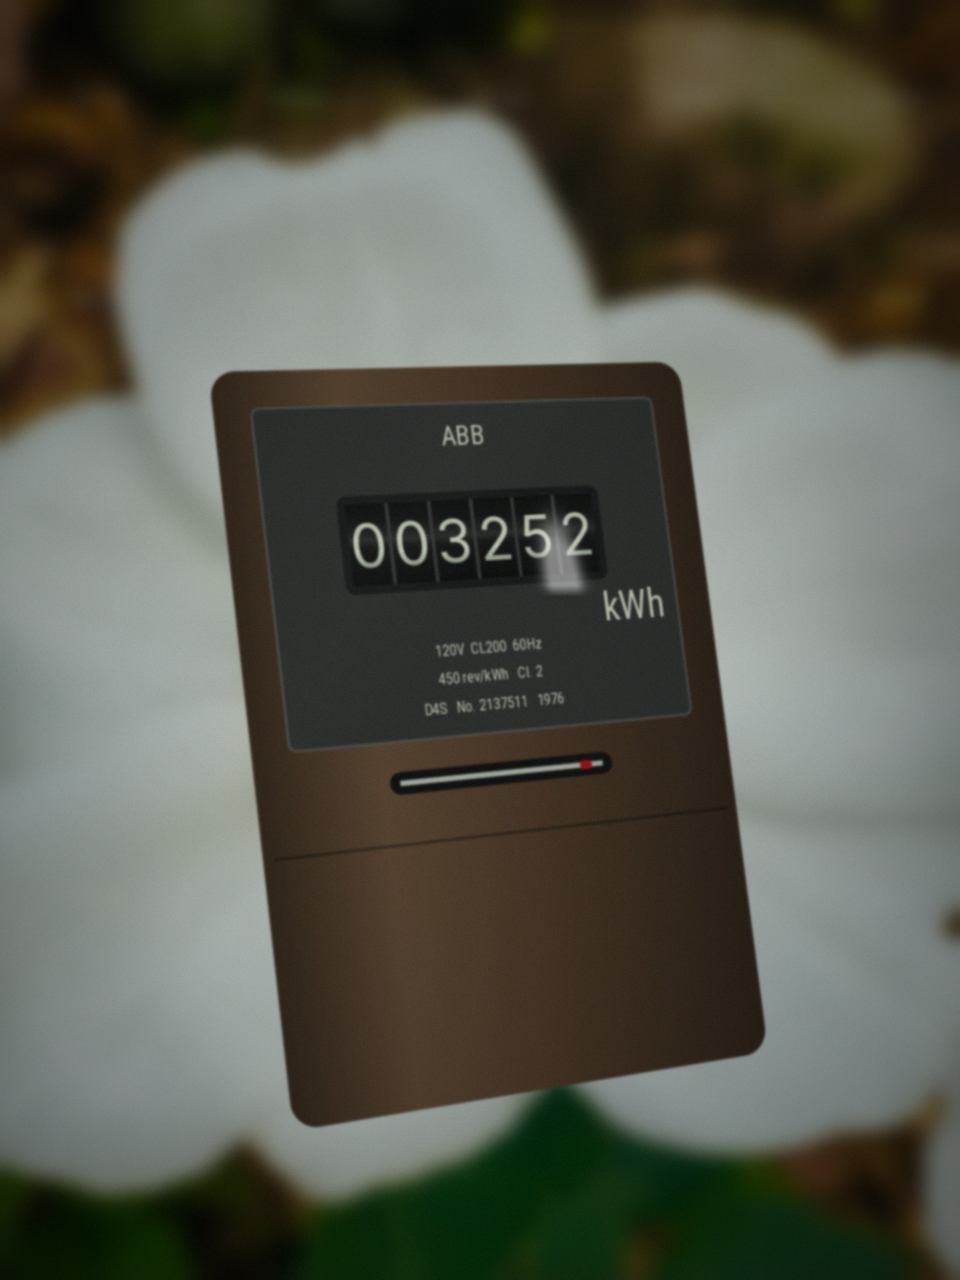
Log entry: 3252 kWh
